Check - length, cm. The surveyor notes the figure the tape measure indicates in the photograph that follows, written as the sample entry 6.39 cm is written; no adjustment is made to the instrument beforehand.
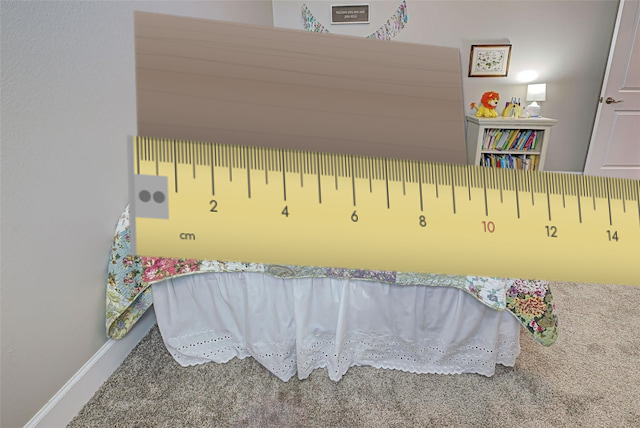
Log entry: 9.5 cm
